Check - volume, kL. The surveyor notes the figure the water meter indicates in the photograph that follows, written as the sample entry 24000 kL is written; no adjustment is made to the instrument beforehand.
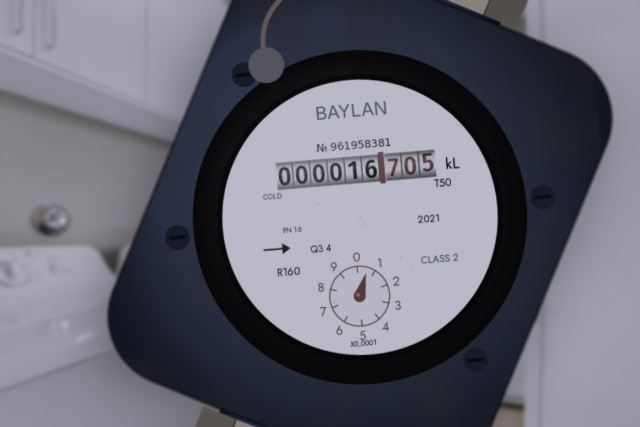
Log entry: 16.7050 kL
